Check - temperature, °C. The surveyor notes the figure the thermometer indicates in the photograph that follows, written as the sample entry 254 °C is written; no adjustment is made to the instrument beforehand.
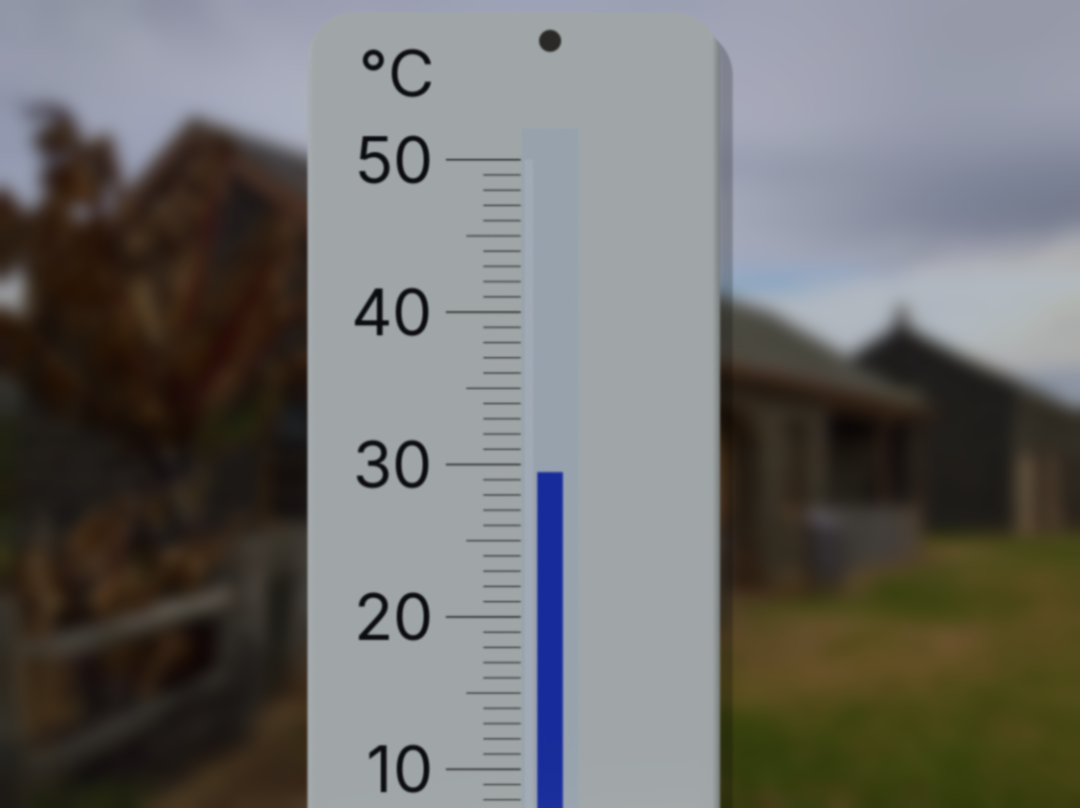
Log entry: 29.5 °C
